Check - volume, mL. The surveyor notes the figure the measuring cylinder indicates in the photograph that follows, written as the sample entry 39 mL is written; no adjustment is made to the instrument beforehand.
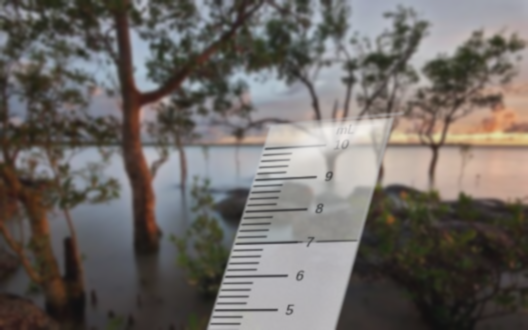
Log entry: 7 mL
